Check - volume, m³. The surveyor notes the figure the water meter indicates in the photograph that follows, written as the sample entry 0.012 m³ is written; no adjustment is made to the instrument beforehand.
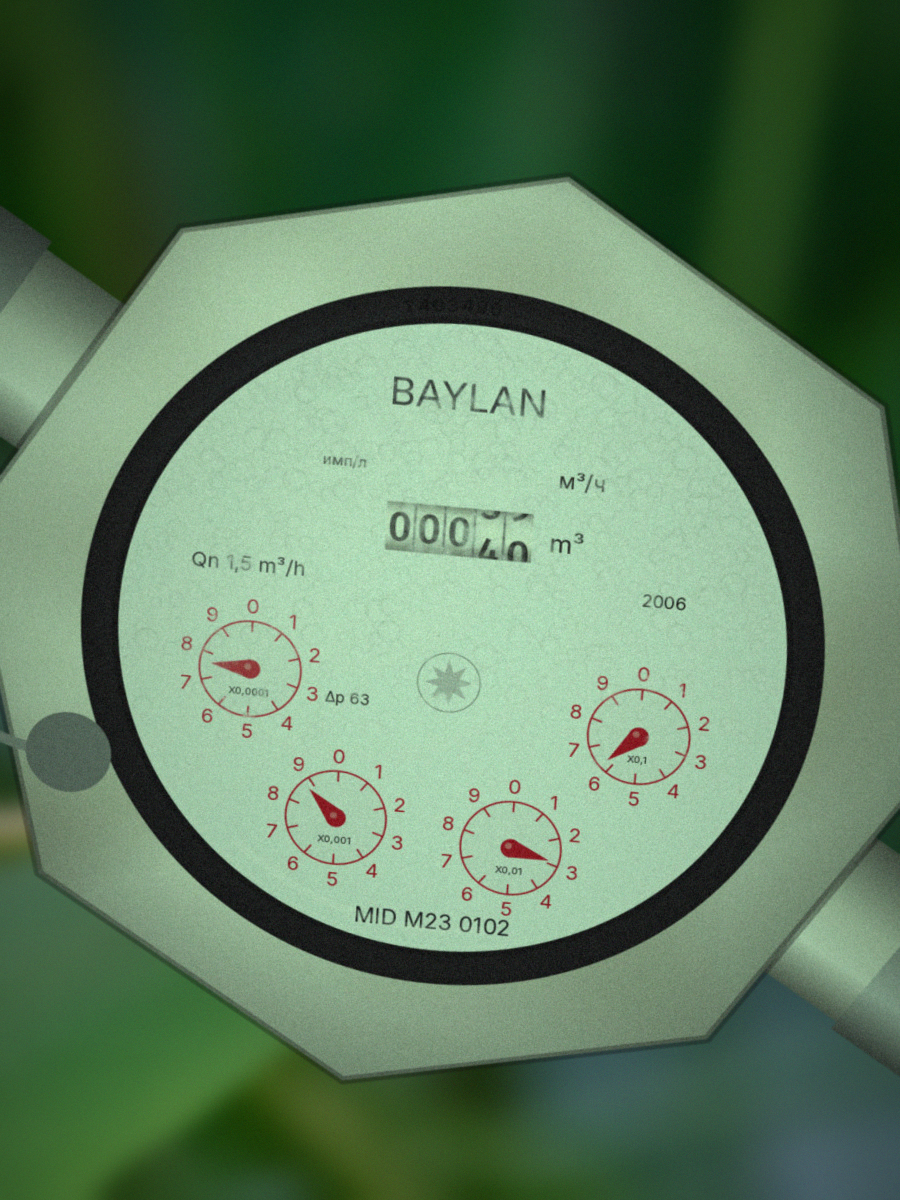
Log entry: 39.6287 m³
